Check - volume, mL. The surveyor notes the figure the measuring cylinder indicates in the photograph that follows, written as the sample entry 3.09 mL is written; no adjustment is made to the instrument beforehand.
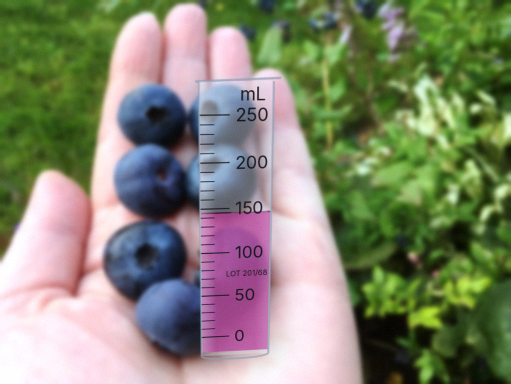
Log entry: 145 mL
